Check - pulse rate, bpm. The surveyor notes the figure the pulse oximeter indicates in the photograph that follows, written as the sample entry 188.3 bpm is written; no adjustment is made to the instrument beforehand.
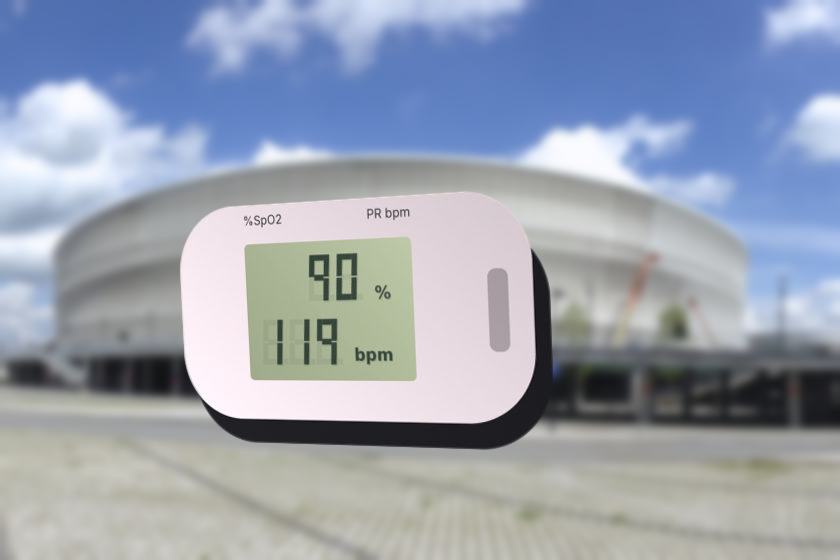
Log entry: 119 bpm
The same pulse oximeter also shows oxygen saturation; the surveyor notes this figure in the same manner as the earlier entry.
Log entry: 90 %
